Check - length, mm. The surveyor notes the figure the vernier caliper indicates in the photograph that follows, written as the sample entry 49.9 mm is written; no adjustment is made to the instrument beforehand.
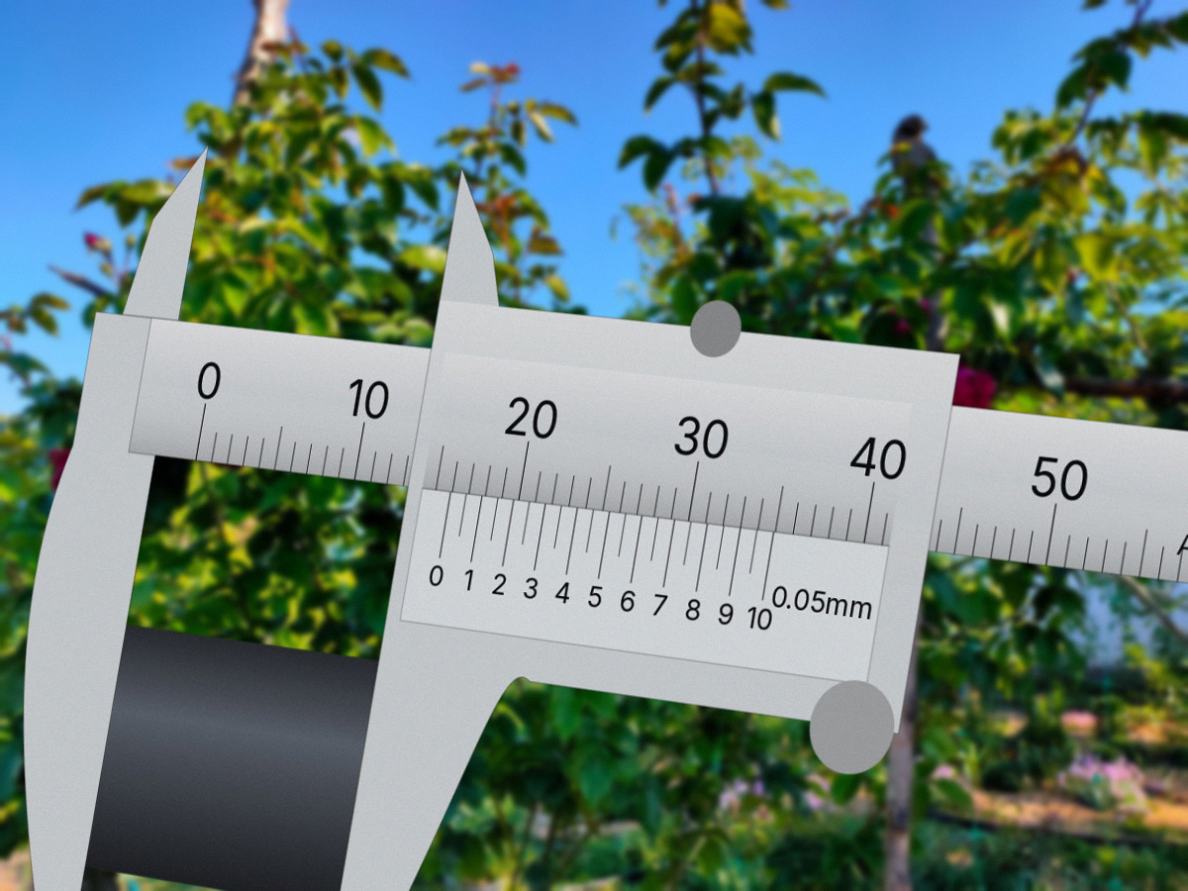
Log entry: 15.9 mm
